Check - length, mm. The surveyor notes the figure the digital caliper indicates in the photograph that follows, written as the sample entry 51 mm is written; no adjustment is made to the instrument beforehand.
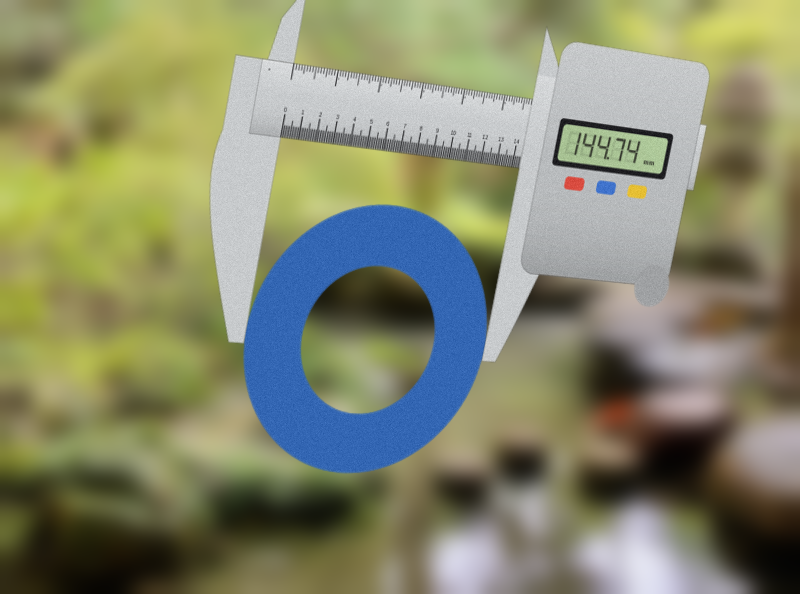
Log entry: 144.74 mm
